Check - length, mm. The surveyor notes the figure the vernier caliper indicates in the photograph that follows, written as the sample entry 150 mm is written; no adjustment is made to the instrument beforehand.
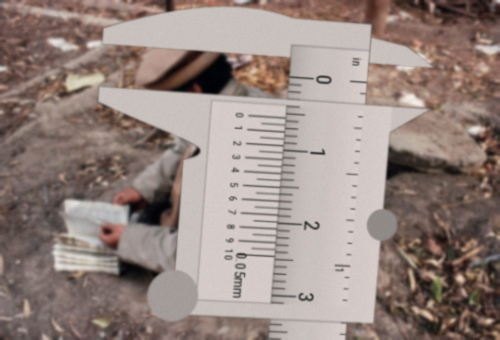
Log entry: 5.6 mm
